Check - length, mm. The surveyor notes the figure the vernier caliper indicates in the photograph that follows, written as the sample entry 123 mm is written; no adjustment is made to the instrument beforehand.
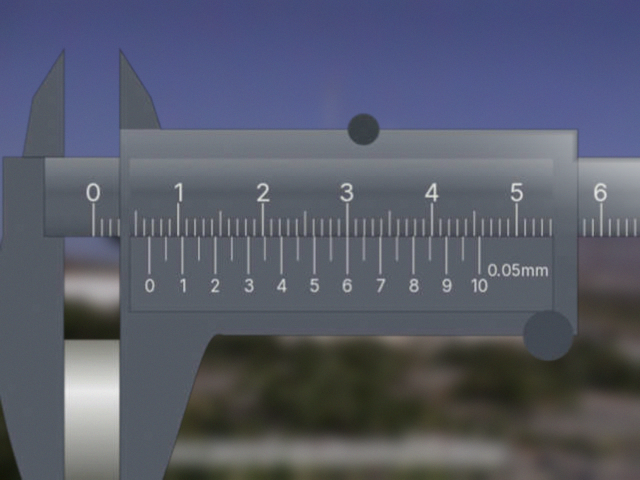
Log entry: 6.6 mm
